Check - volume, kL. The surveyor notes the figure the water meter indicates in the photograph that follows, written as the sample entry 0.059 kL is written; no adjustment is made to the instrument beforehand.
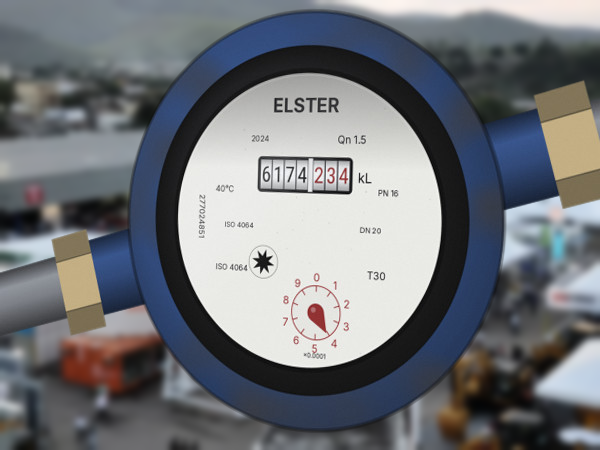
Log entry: 6174.2344 kL
